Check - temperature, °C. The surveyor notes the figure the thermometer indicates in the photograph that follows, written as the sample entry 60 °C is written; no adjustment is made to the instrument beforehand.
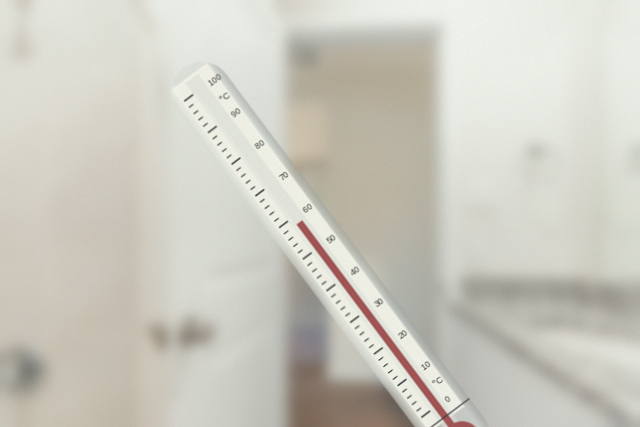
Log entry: 58 °C
